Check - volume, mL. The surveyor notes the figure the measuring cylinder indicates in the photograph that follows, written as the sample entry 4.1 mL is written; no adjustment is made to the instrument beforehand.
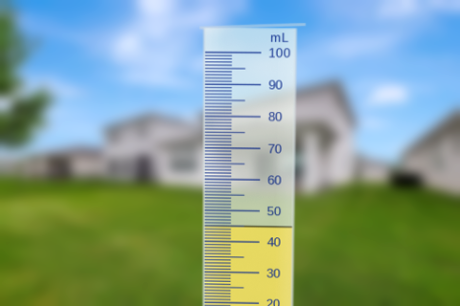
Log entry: 45 mL
